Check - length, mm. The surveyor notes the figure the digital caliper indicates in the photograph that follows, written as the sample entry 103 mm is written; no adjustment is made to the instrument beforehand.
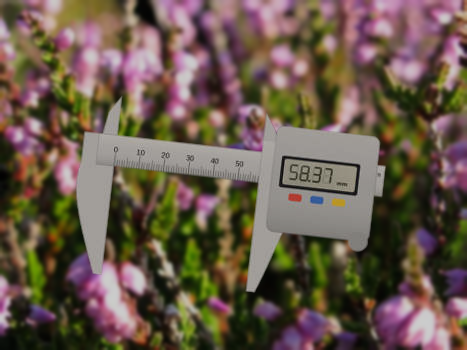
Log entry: 58.37 mm
